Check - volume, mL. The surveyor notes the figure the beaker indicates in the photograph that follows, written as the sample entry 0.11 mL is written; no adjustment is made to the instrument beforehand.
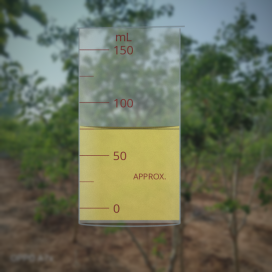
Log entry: 75 mL
